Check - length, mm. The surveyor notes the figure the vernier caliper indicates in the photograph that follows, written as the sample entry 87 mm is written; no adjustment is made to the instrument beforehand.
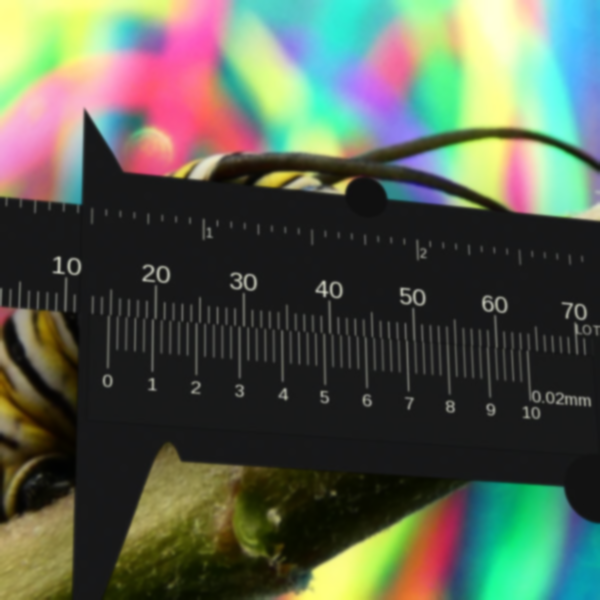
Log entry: 14.8 mm
